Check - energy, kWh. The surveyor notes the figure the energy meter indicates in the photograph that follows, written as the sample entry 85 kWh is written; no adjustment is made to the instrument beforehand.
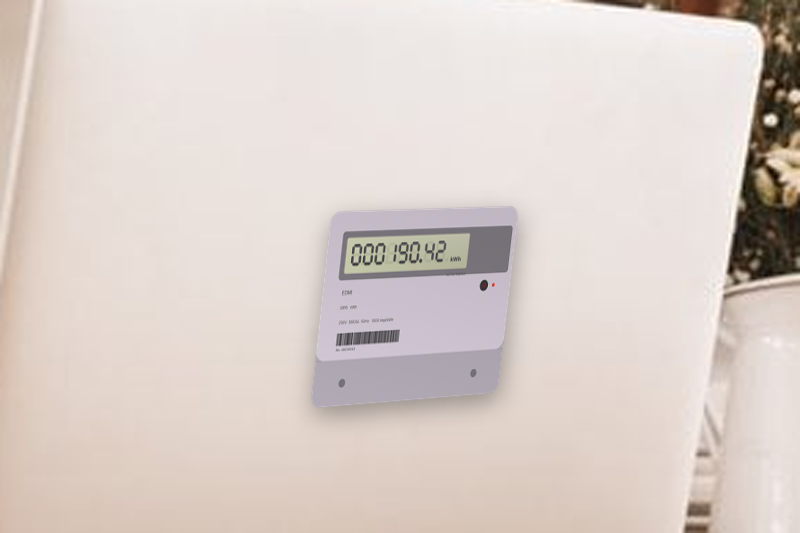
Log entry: 190.42 kWh
